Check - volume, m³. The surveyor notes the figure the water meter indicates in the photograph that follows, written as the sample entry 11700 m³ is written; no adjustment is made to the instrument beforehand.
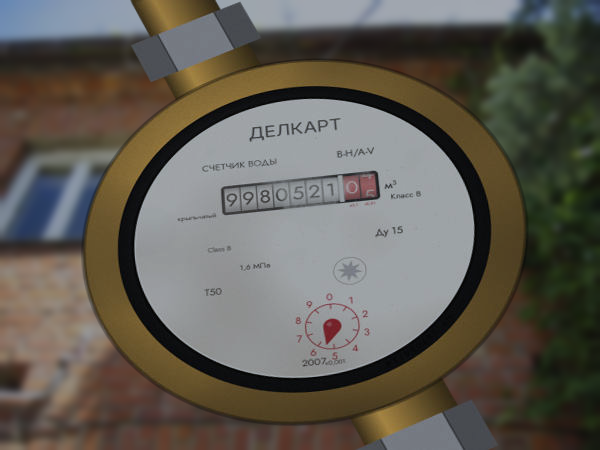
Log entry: 9980521.045 m³
